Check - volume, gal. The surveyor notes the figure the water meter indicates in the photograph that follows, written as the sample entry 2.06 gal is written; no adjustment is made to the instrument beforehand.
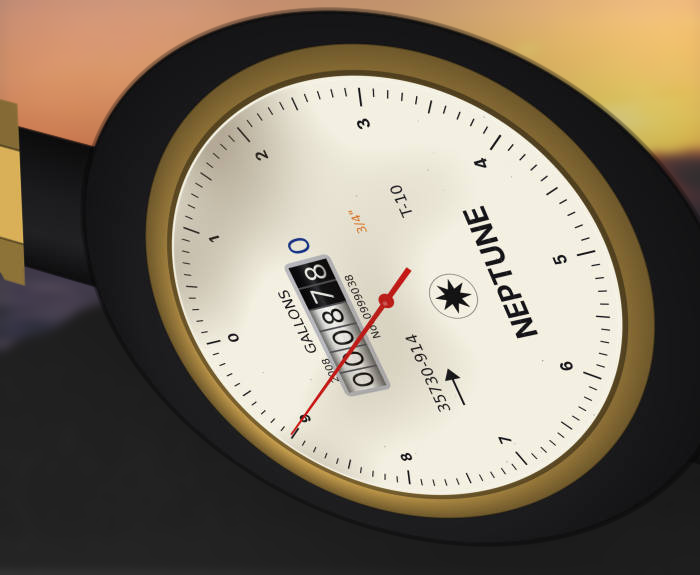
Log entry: 8779.0 gal
